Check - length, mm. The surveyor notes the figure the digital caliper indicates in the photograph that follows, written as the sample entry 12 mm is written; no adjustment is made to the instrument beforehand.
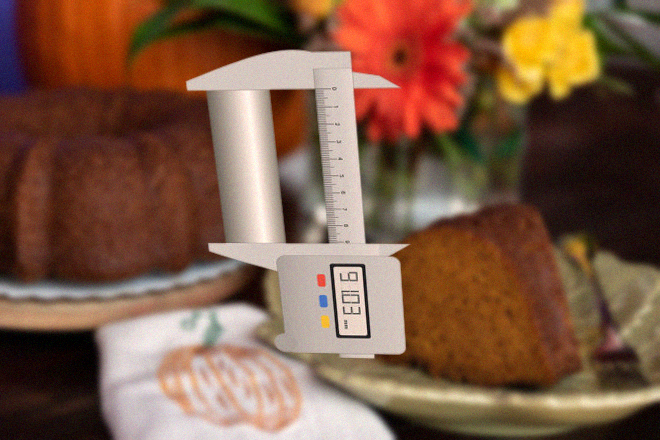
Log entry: 91.03 mm
